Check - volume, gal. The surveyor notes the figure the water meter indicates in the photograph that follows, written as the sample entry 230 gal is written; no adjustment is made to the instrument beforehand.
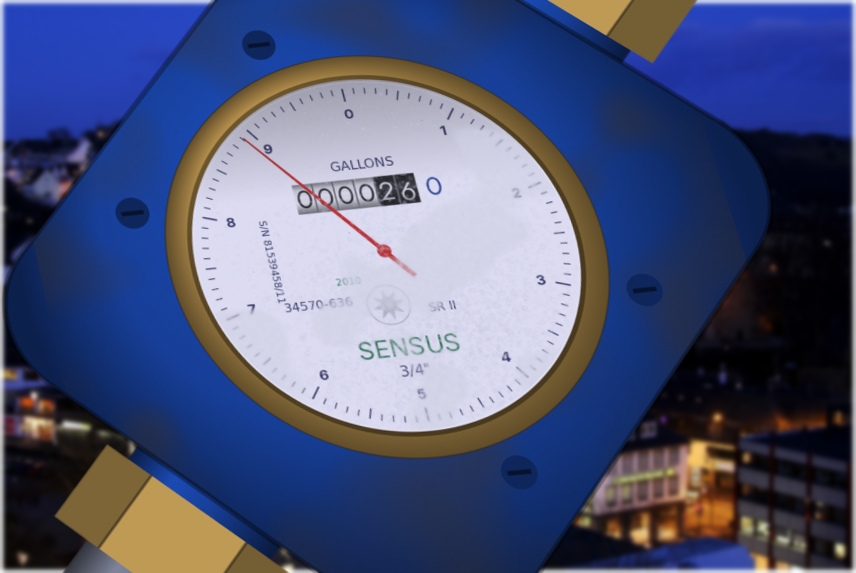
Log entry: 258.9 gal
